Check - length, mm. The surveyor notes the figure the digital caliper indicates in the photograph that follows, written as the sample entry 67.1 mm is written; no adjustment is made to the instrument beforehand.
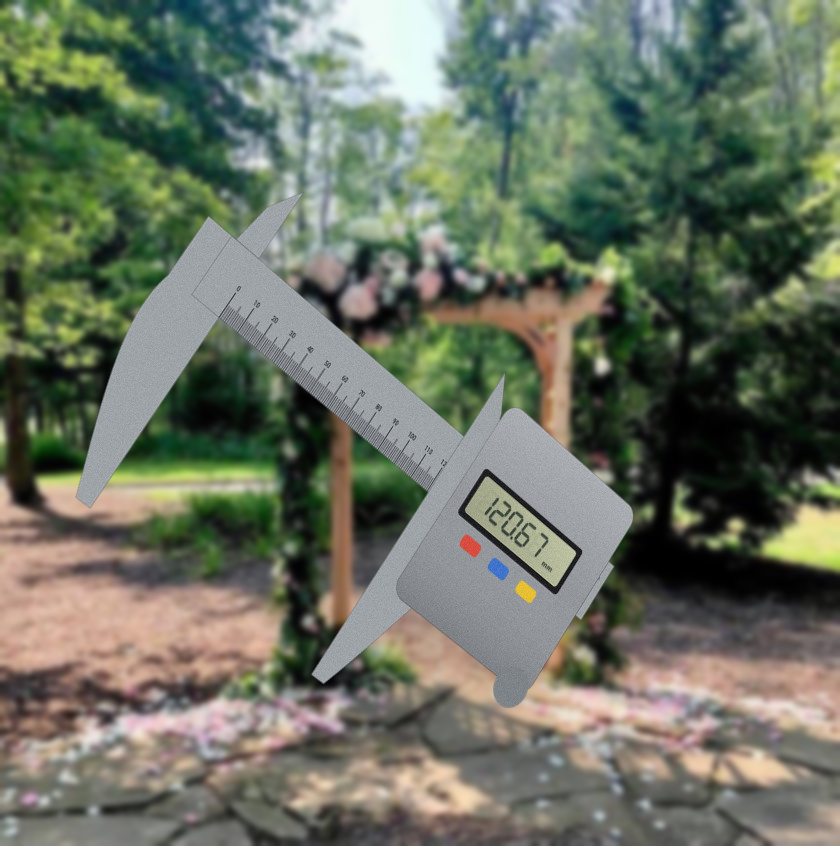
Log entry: 120.67 mm
